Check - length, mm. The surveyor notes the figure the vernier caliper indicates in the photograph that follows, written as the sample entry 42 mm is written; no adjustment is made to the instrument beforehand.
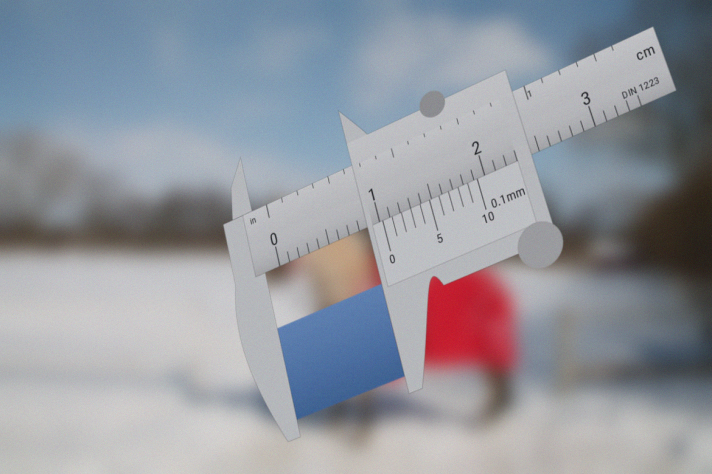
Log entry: 10.3 mm
